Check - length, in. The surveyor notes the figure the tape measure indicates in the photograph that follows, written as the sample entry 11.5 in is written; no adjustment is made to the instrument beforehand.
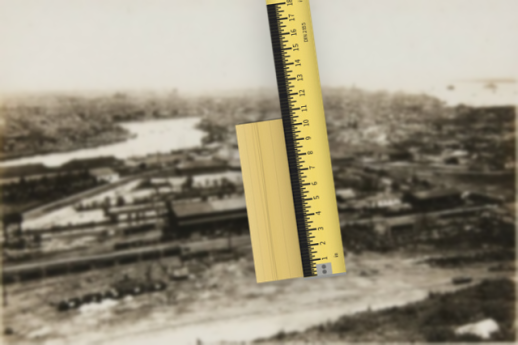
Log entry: 10.5 in
